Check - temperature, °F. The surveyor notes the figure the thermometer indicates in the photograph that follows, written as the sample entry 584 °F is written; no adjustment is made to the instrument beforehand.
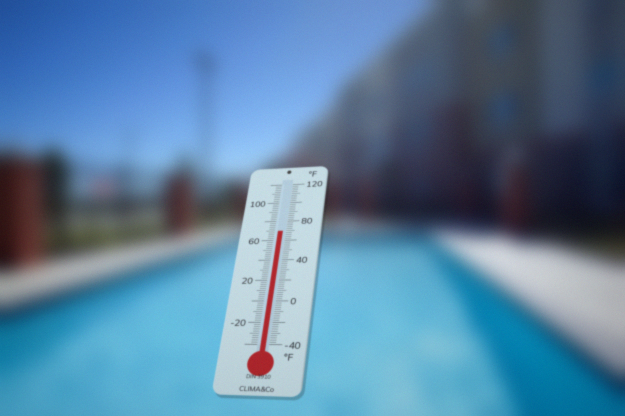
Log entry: 70 °F
